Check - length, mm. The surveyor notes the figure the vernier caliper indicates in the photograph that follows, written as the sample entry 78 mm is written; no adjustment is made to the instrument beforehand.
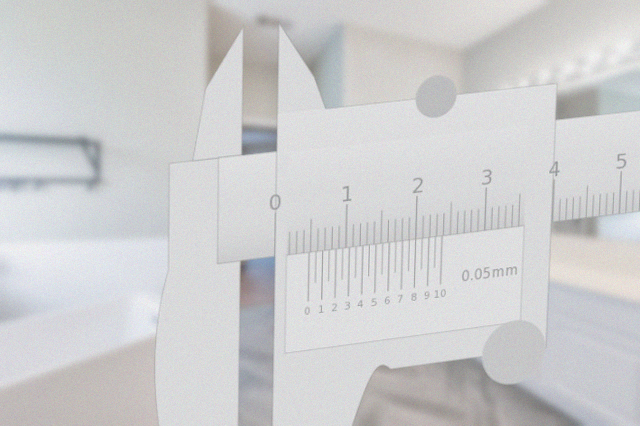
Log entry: 4.8 mm
